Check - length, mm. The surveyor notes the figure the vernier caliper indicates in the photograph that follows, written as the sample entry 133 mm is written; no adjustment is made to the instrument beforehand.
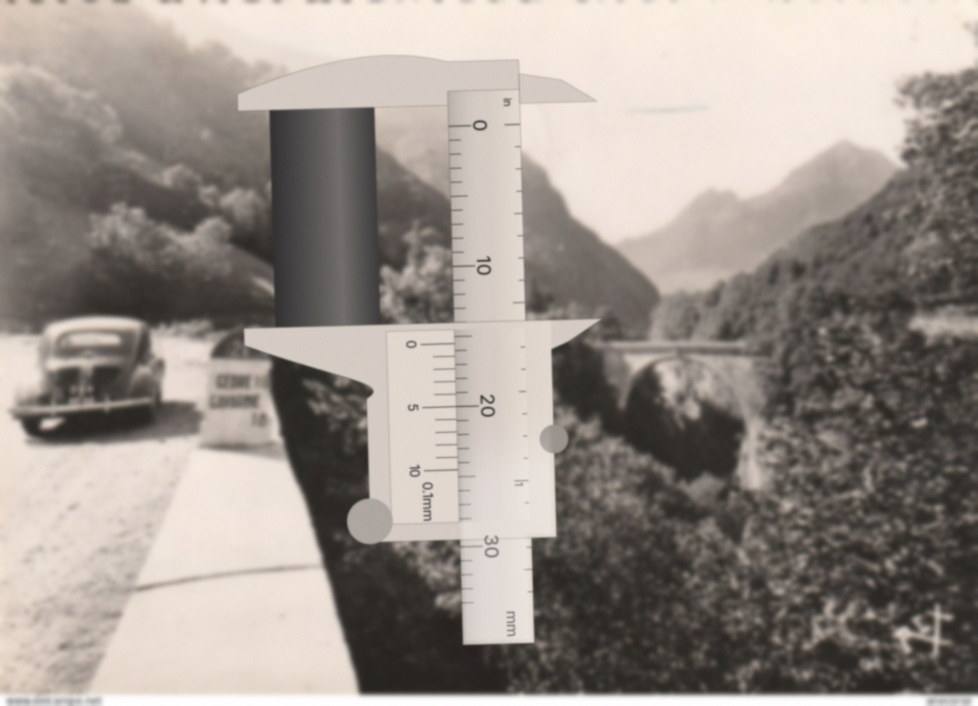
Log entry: 15.5 mm
